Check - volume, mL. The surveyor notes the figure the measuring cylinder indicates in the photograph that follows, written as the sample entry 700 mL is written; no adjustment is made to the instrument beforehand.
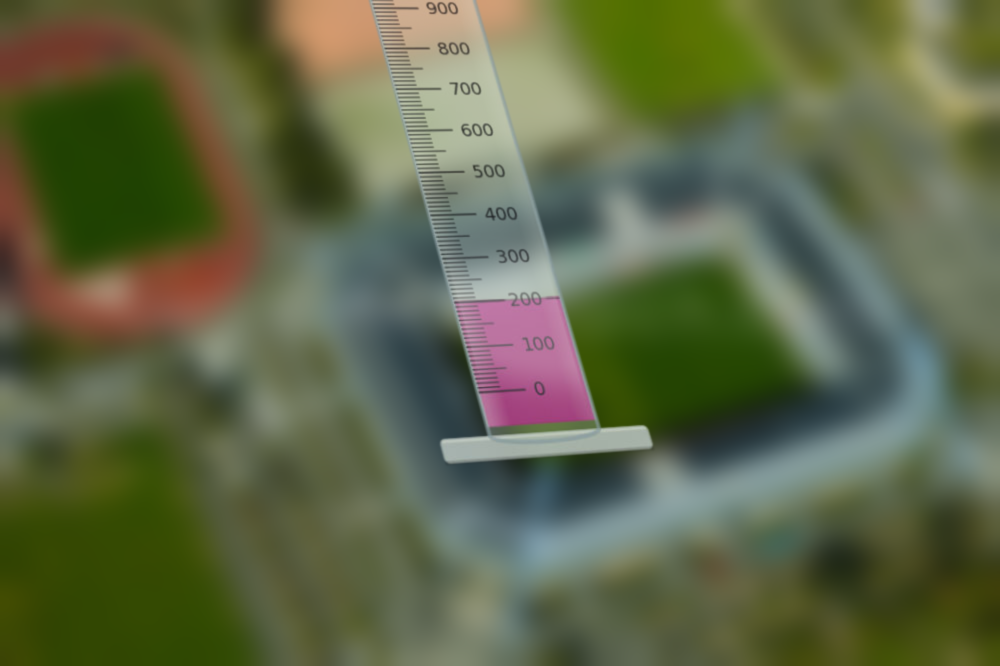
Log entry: 200 mL
